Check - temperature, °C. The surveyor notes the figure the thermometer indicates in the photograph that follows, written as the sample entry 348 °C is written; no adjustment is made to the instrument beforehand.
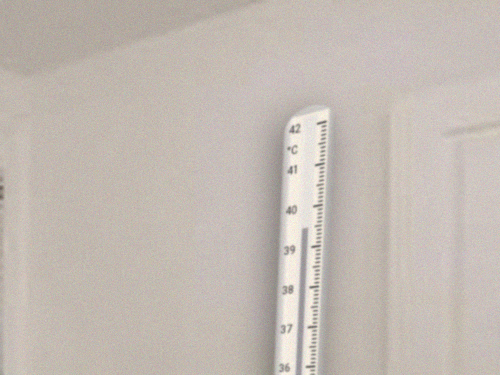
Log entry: 39.5 °C
